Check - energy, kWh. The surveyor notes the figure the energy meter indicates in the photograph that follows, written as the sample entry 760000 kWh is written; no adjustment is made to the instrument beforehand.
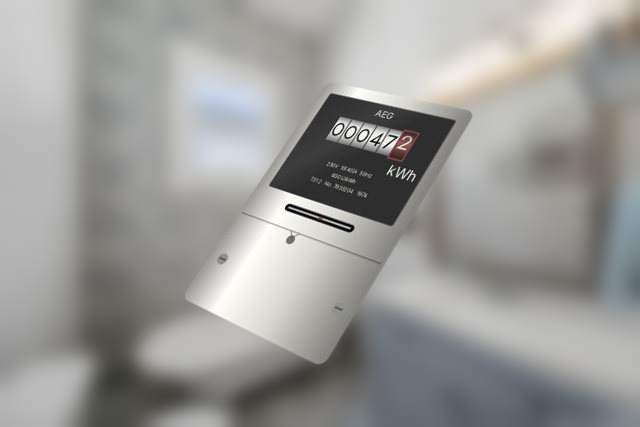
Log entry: 47.2 kWh
